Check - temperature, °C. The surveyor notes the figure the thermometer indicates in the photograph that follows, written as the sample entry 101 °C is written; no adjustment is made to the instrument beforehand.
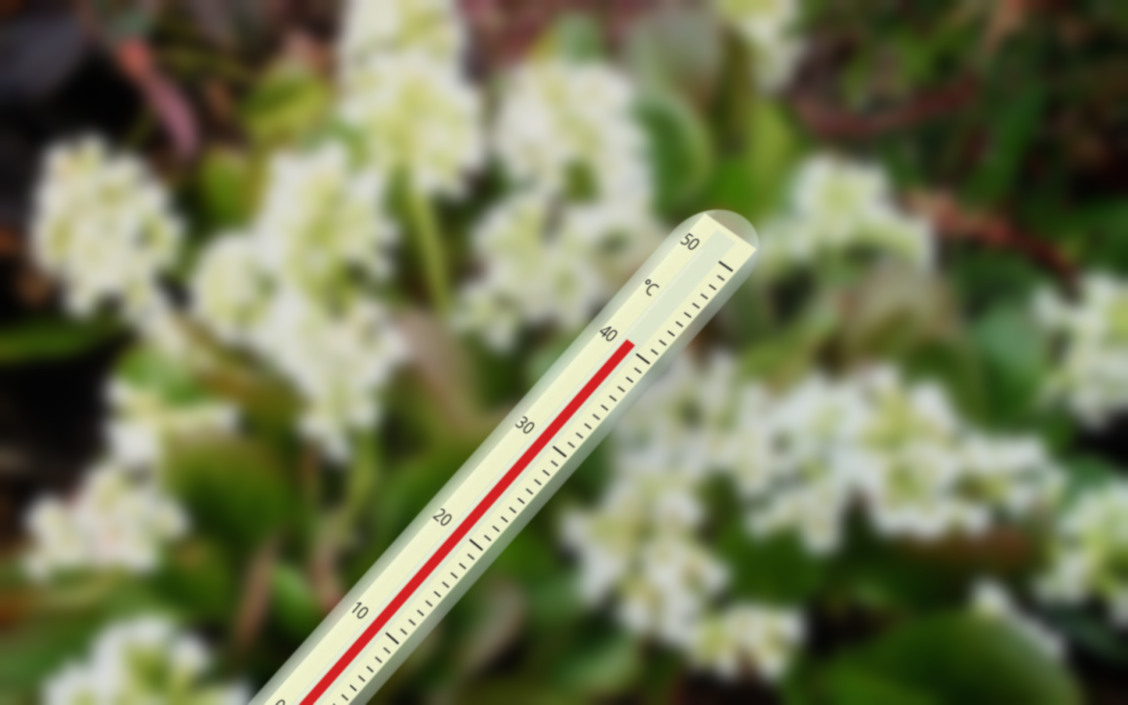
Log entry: 40.5 °C
